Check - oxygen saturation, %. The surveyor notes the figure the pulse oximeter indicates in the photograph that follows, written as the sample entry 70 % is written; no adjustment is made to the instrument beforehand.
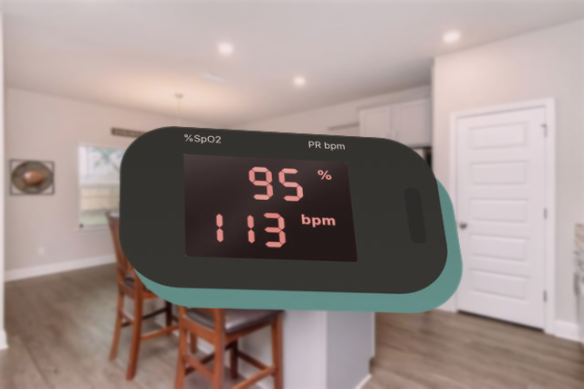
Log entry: 95 %
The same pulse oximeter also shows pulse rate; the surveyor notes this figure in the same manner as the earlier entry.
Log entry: 113 bpm
